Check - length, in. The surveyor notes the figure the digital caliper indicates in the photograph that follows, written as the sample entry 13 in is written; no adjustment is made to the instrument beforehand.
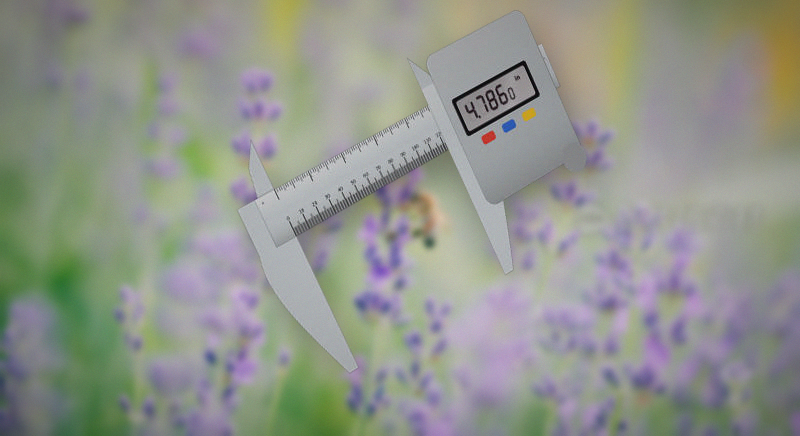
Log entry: 4.7860 in
